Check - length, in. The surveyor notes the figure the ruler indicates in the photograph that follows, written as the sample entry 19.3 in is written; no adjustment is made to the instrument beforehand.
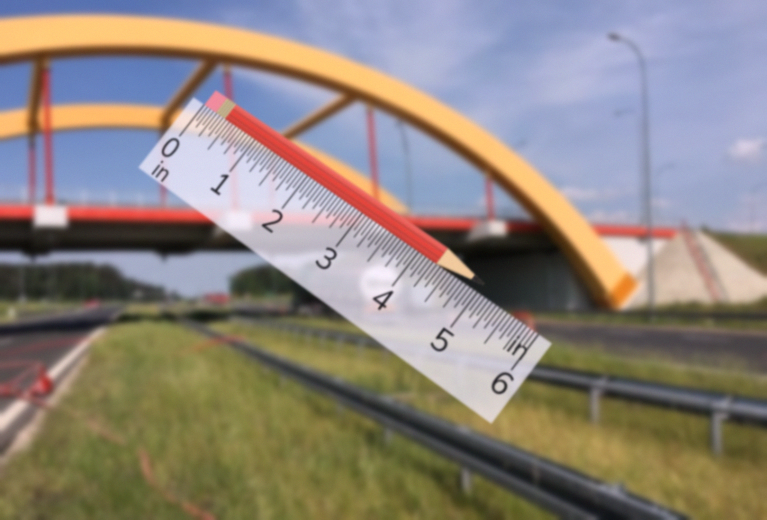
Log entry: 5 in
